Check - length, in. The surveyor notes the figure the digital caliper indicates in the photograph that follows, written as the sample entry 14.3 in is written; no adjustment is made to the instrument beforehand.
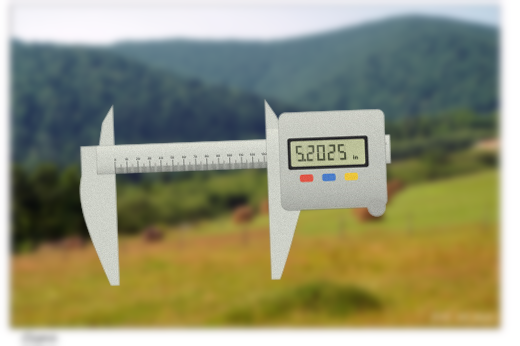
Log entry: 5.2025 in
